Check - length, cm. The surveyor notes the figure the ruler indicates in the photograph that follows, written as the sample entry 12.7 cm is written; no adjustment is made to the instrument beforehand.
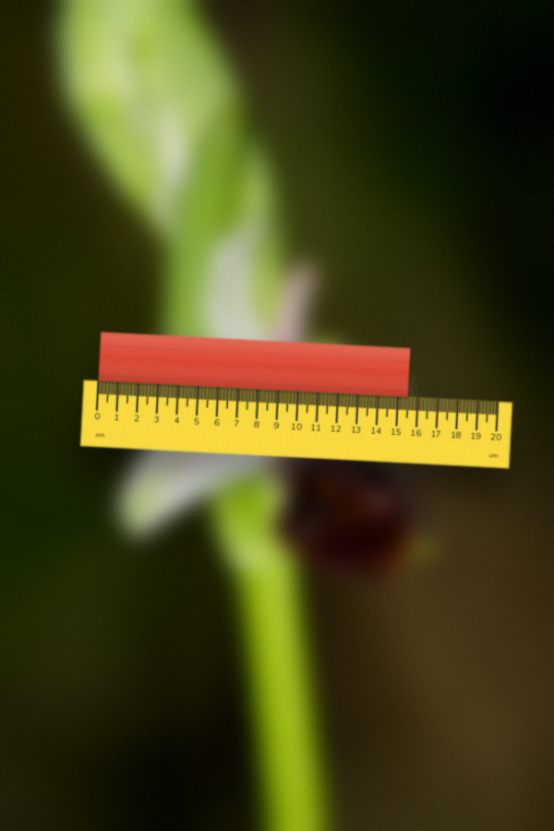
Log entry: 15.5 cm
